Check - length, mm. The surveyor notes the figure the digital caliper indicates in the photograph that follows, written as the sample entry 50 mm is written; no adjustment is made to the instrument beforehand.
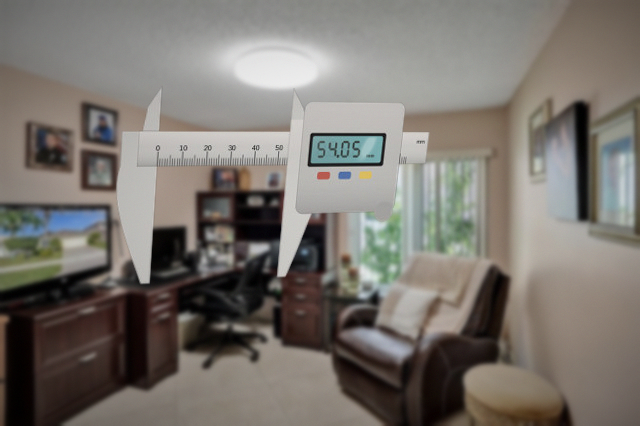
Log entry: 54.05 mm
